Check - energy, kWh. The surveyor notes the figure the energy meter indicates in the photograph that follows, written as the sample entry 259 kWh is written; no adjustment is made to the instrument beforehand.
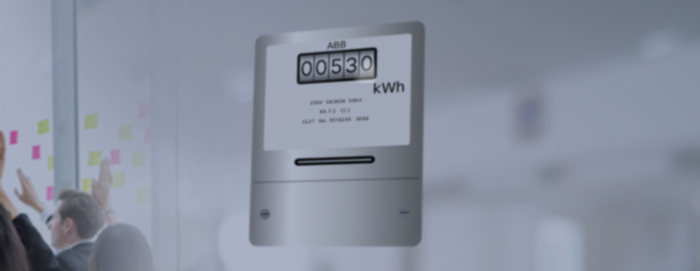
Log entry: 530 kWh
